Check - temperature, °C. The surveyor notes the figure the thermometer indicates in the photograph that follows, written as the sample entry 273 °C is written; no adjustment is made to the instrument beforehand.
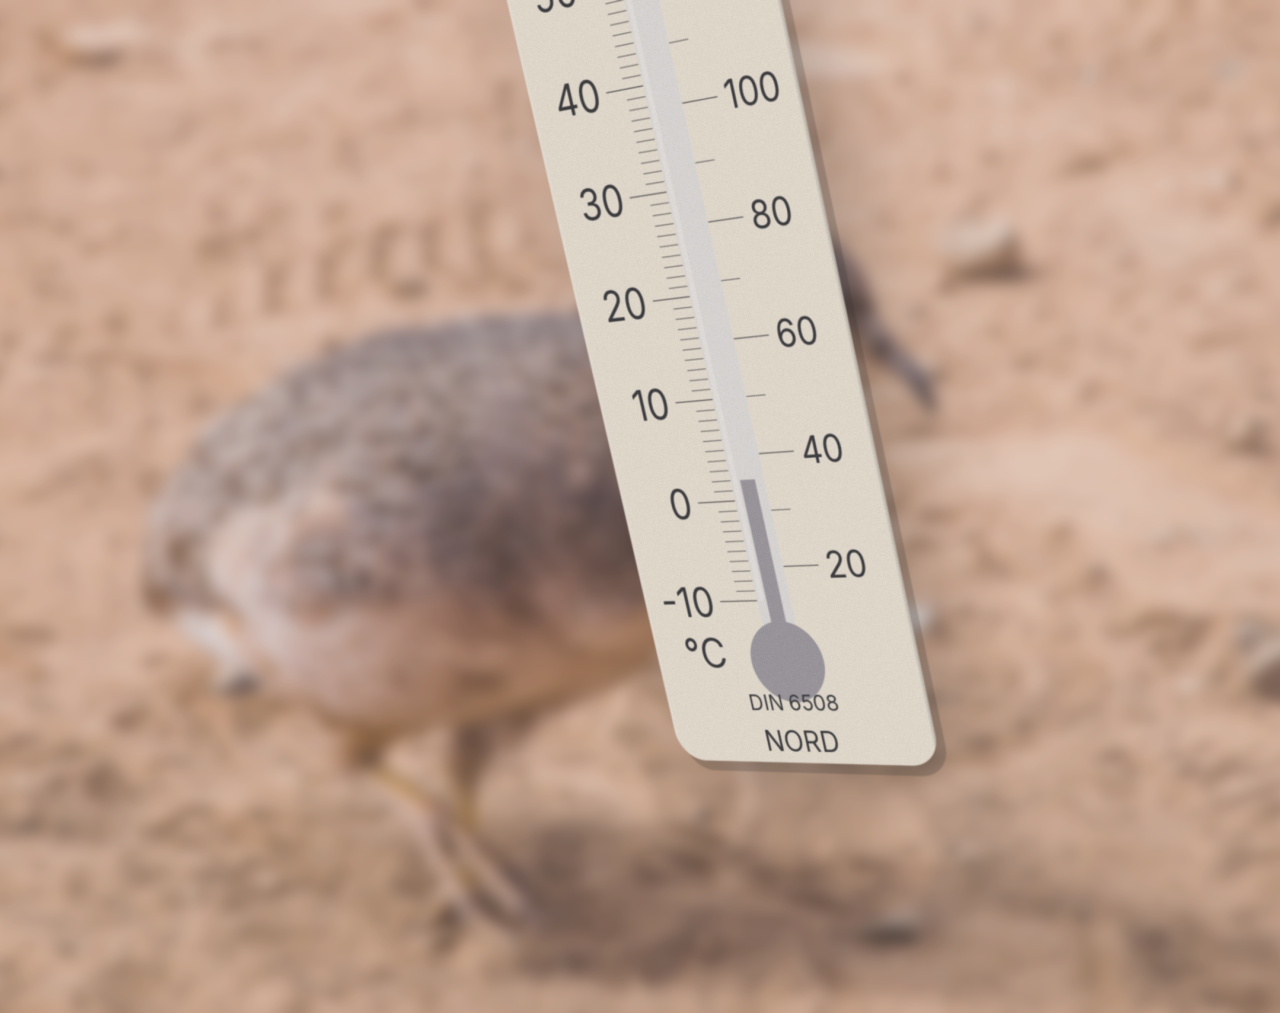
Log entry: 2 °C
